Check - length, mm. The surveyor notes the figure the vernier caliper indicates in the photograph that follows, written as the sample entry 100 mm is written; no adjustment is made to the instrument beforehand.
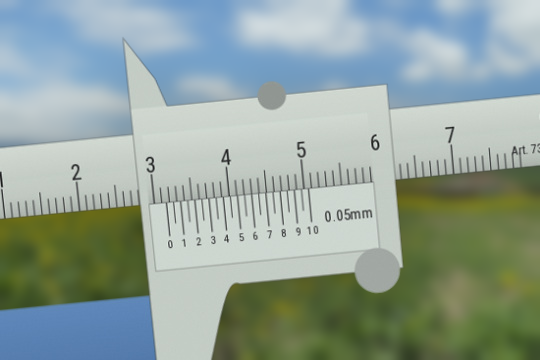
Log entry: 31.6 mm
